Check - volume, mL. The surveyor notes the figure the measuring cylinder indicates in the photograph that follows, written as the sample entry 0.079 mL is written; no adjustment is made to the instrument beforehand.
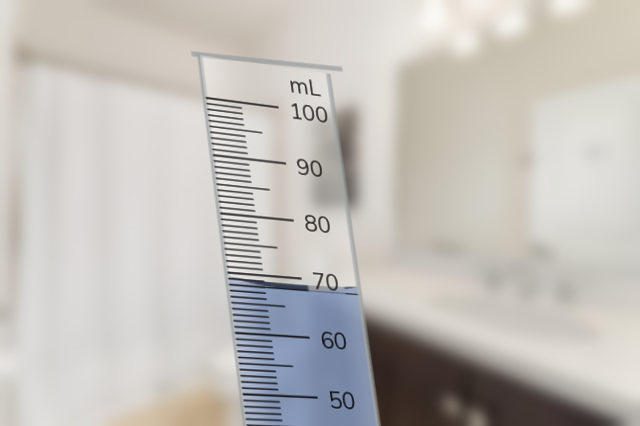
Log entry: 68 mL
